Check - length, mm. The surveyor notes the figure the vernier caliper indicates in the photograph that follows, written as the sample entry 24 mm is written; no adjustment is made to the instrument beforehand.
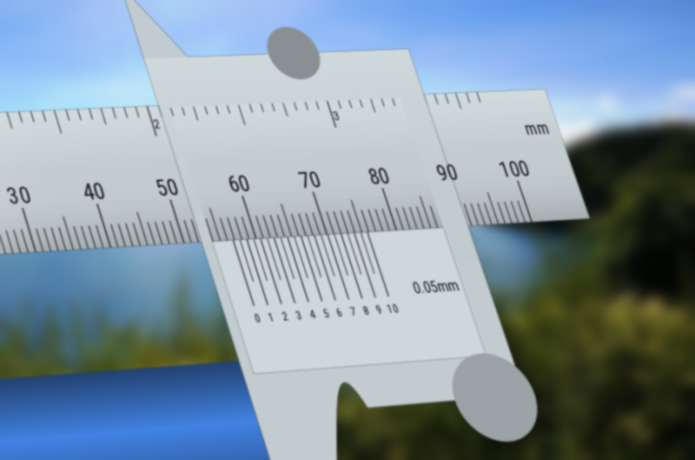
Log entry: 56.8 mm
